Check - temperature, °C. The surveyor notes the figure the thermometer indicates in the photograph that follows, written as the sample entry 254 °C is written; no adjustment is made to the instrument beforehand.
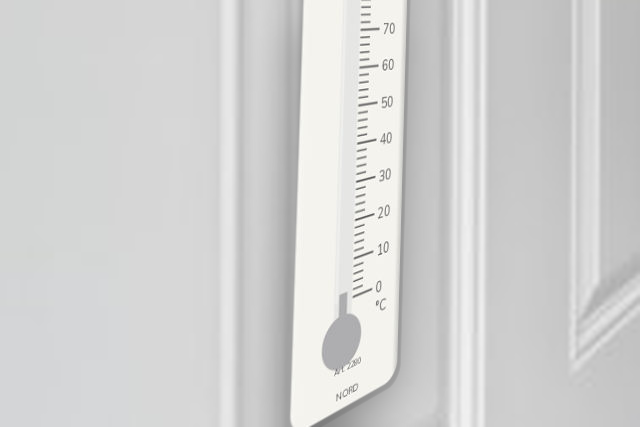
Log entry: 2 °C
